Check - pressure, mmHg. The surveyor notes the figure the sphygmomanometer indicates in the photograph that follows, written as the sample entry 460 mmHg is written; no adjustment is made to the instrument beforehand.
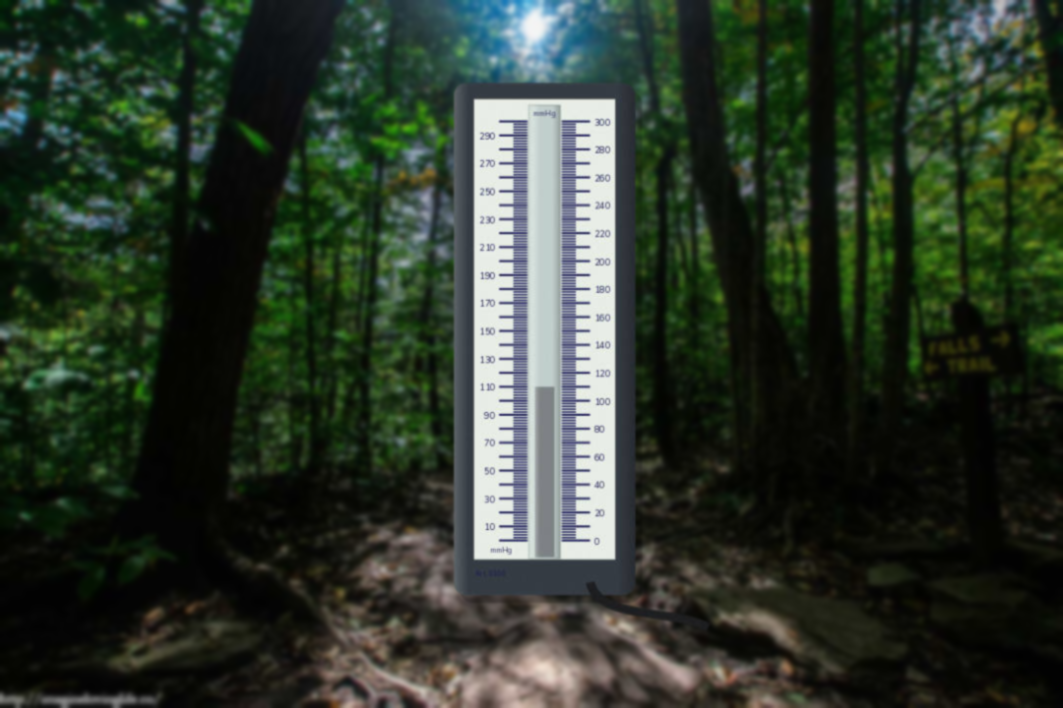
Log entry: 110 mmHg
